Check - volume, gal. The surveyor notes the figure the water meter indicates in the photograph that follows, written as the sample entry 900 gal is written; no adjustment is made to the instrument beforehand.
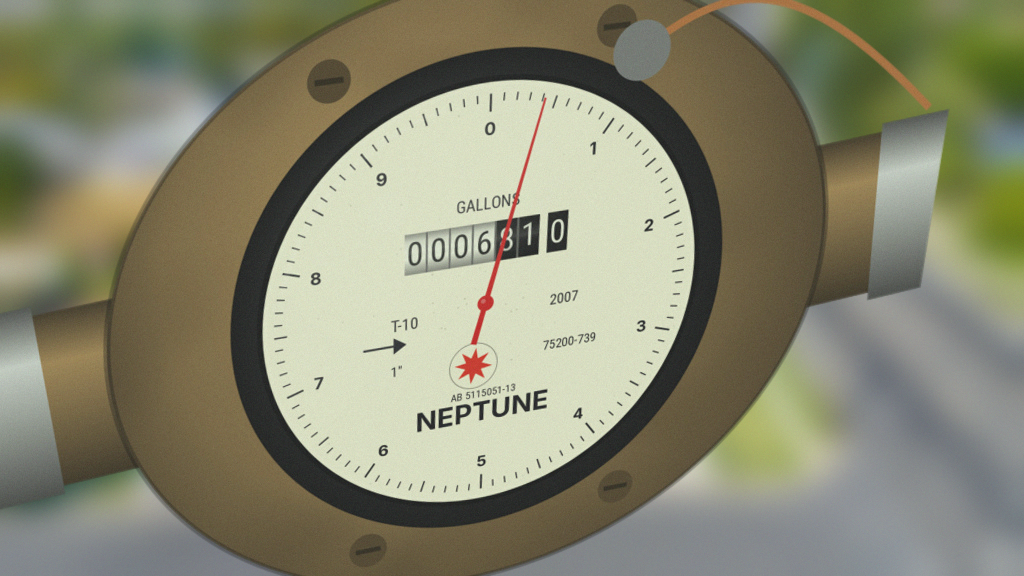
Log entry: 6810.4 gal
